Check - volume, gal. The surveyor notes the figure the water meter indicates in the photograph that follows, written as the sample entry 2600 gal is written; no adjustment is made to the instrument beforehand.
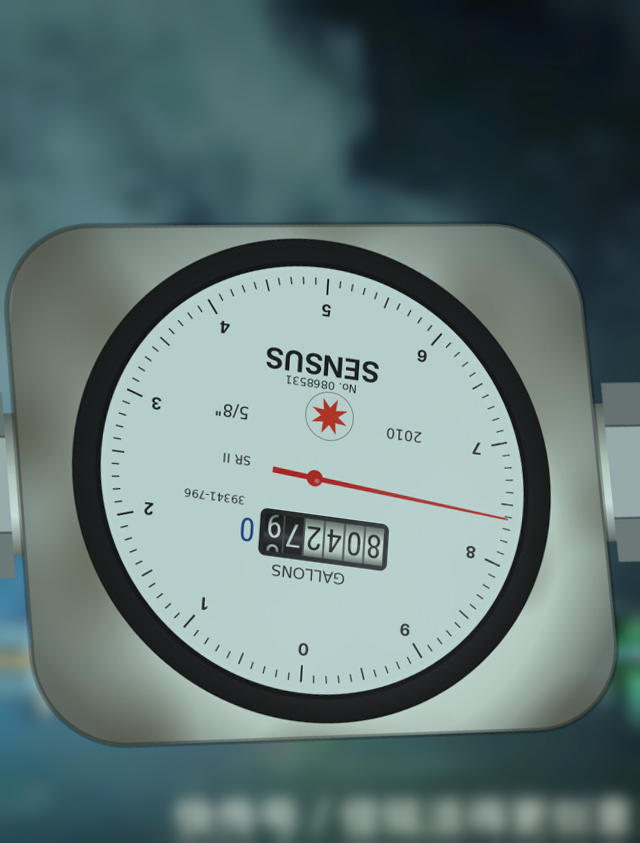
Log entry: 8042787.6 gal
